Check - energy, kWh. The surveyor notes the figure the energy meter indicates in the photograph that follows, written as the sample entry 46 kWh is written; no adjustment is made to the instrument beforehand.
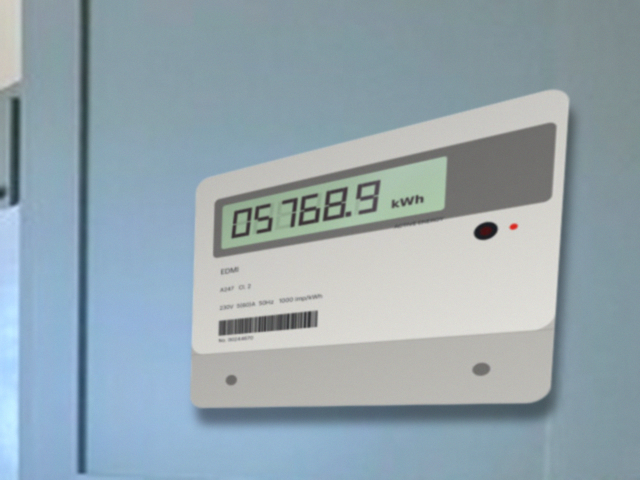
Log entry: 5768.9 kWh
